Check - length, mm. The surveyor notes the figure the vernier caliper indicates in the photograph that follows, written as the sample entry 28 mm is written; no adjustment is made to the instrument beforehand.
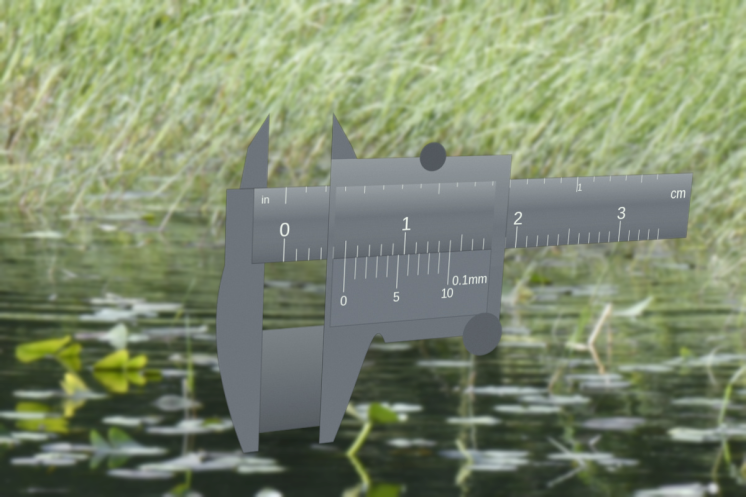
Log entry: 5.0 mm
